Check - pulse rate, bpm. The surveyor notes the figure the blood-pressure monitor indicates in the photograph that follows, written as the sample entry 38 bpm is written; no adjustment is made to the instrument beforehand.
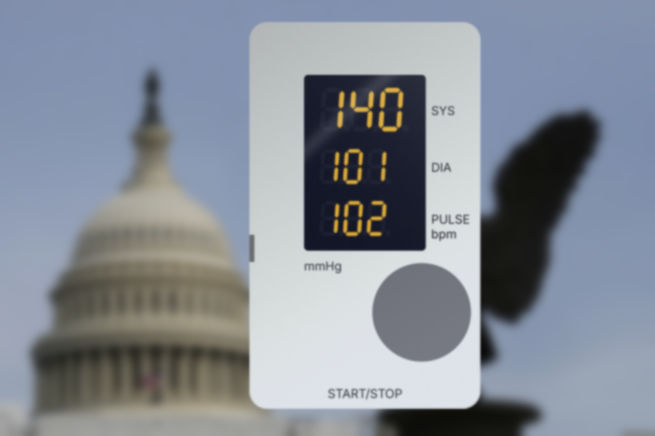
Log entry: 102 bpm
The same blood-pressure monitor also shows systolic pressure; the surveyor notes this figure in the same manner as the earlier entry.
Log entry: 140 mmHg
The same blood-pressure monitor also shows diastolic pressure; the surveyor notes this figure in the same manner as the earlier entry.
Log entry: 101 mmHg
